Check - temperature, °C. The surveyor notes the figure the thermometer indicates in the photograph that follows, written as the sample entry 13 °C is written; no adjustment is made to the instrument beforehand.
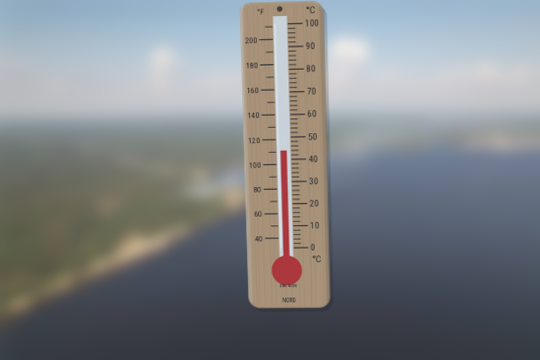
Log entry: 44 °C
